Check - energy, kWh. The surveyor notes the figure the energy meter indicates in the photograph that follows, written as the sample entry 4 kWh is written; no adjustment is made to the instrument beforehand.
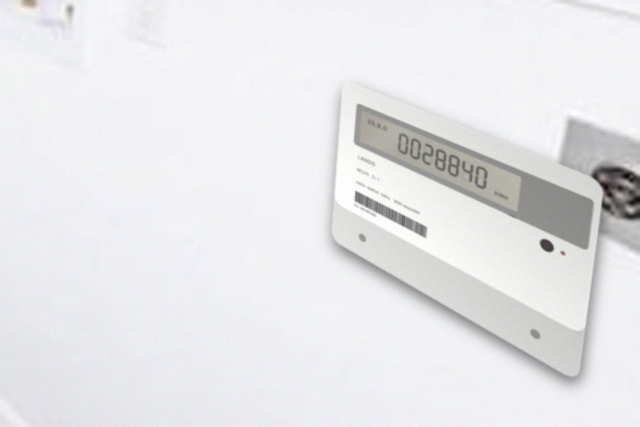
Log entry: 28840 kWh
